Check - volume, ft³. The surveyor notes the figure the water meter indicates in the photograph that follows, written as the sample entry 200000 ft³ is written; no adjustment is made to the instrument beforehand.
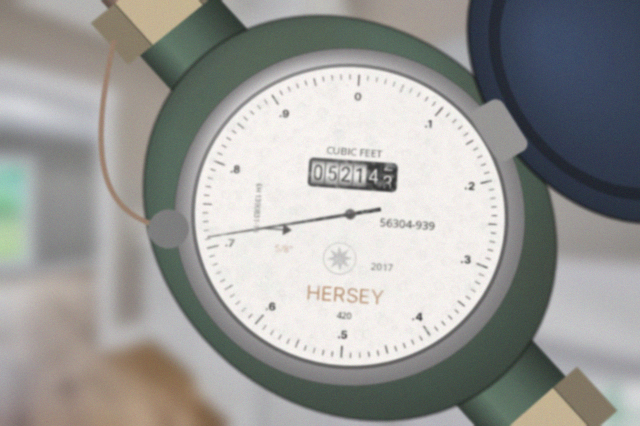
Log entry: 52142.71 ft³
